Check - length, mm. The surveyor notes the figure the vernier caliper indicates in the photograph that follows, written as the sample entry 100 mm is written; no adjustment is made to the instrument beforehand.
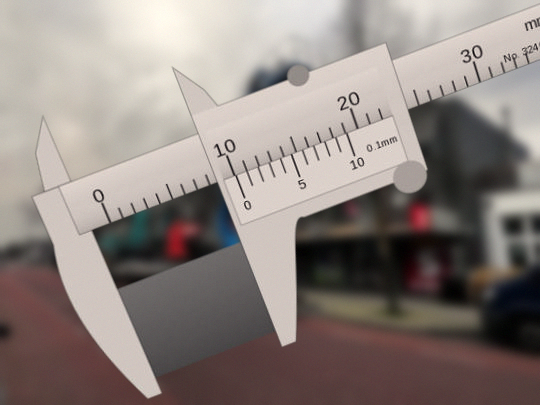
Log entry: 10.1 mm
